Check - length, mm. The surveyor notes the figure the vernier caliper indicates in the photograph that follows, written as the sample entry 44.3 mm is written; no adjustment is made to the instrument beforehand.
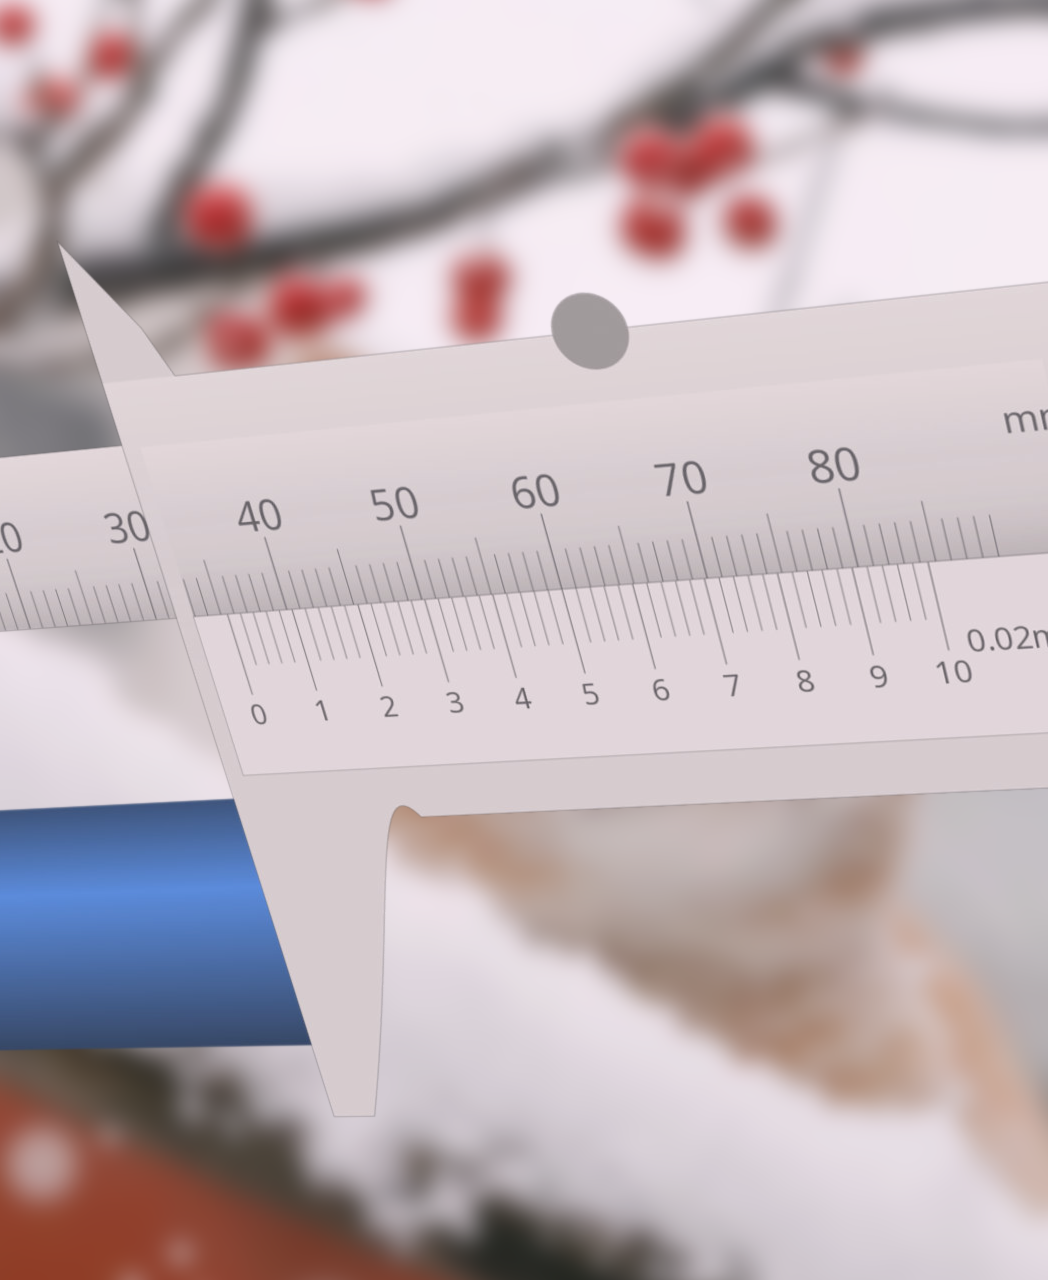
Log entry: 35.5 mm
